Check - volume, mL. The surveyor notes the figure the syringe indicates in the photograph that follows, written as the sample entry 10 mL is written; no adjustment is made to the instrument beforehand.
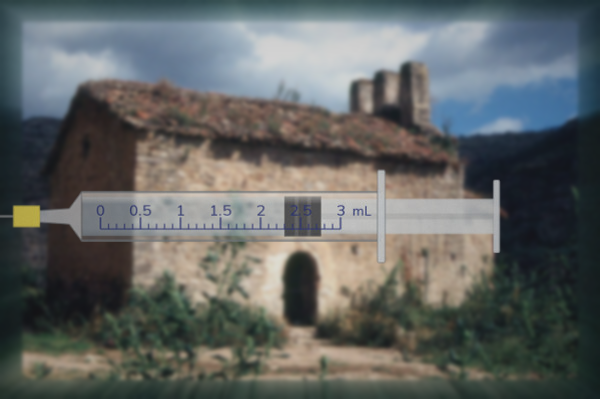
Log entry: 2.3 mL
